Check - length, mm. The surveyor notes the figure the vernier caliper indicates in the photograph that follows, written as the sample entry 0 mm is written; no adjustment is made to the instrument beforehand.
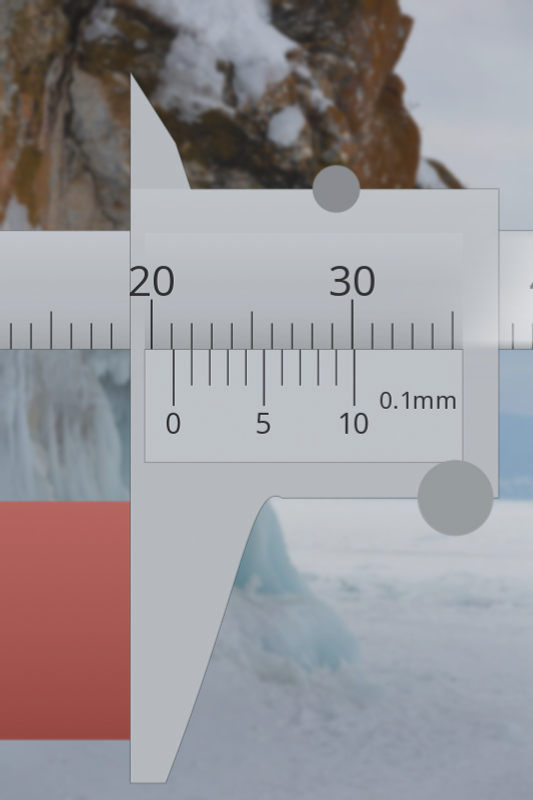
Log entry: 21.1 mm
